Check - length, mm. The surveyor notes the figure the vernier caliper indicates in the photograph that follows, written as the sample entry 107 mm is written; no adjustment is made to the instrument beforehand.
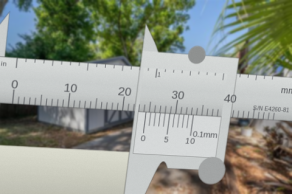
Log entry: 24.4 mm
